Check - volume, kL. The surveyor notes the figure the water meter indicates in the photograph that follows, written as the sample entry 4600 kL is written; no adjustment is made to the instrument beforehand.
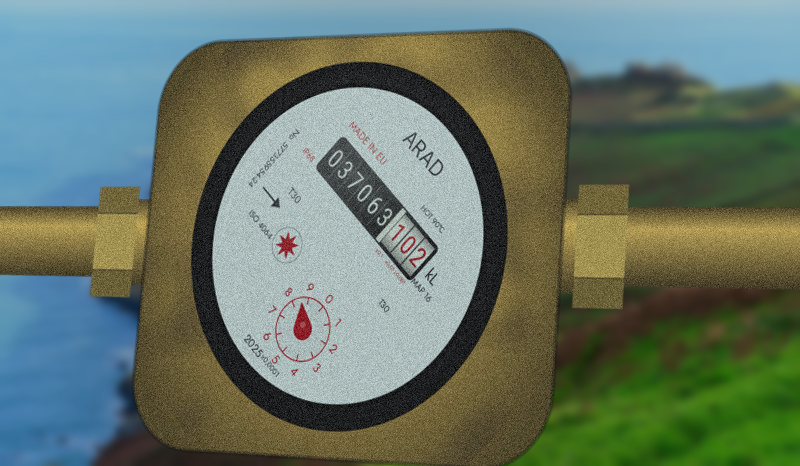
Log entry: 37063.1028 kL
